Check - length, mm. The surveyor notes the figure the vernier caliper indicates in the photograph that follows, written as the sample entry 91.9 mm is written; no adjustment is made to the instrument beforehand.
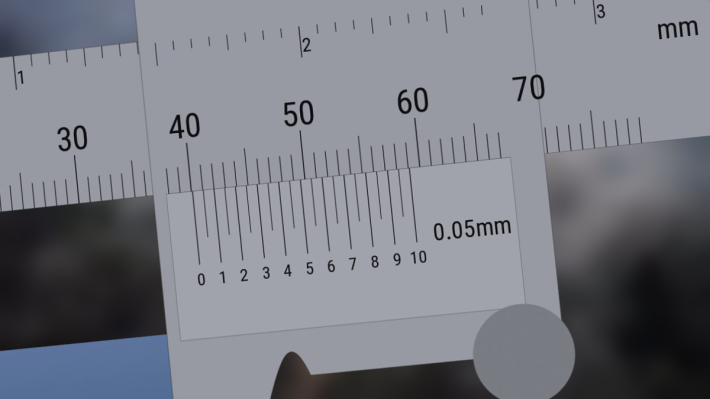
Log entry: 40.1 mm
